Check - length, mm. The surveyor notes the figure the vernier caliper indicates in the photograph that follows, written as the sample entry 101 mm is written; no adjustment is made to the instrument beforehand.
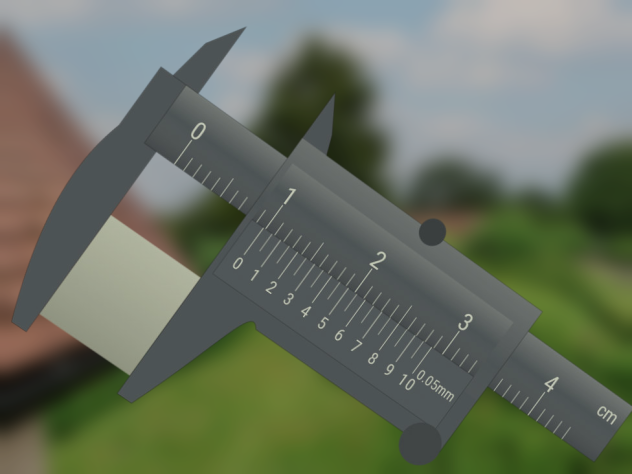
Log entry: 9.8 mm
